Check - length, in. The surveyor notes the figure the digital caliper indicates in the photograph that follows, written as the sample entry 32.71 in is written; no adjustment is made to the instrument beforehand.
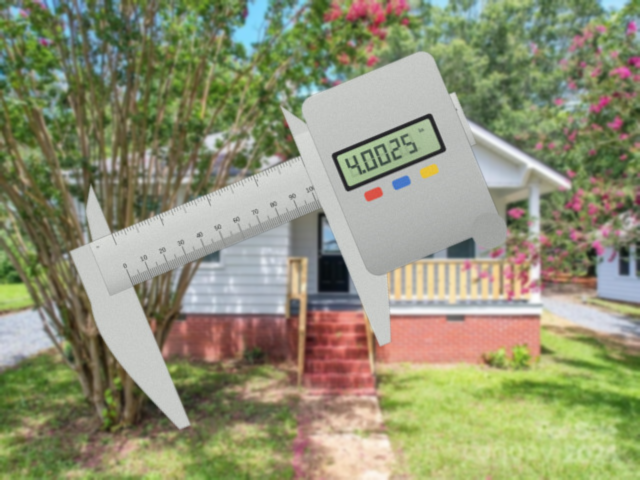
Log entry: 4.0025 in
